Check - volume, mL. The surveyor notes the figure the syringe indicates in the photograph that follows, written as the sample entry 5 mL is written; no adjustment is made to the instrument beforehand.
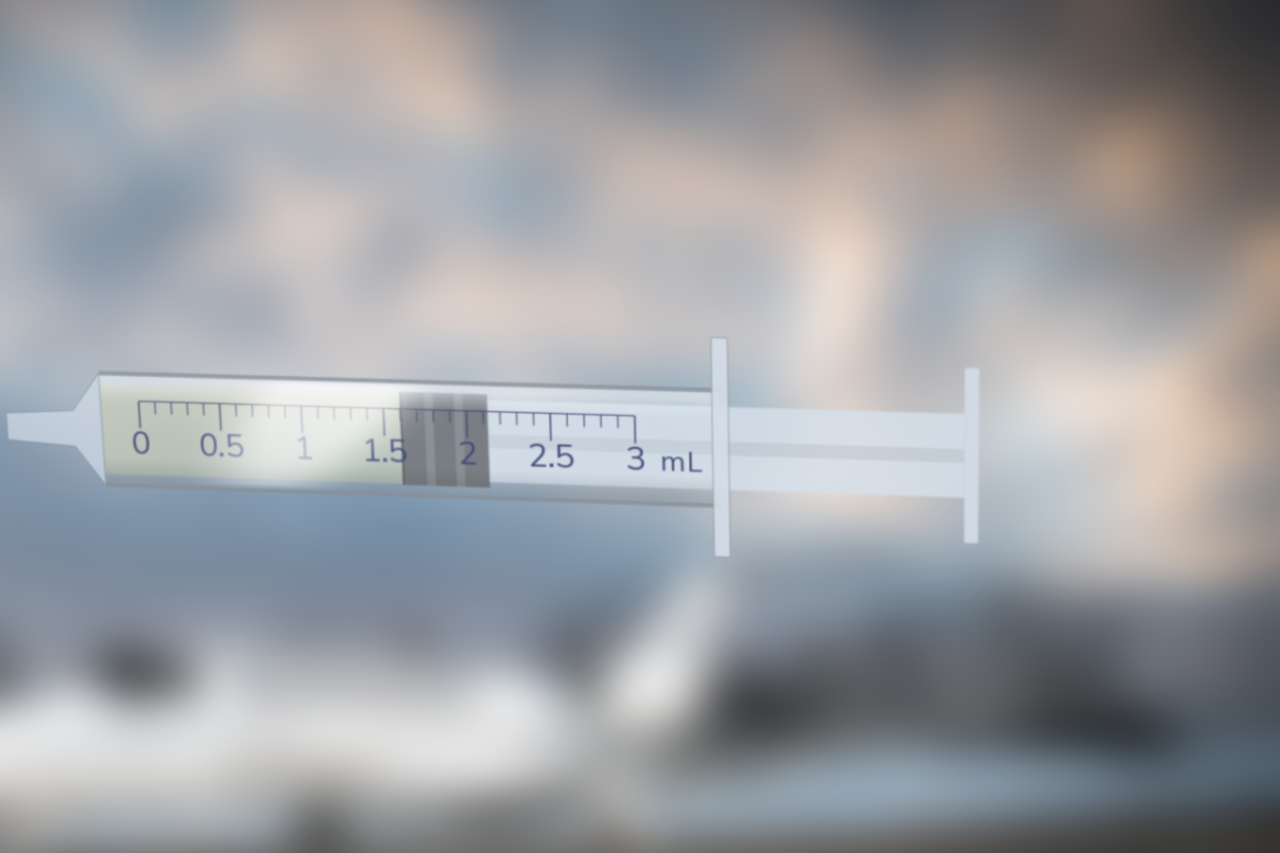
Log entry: 1.6 mL
